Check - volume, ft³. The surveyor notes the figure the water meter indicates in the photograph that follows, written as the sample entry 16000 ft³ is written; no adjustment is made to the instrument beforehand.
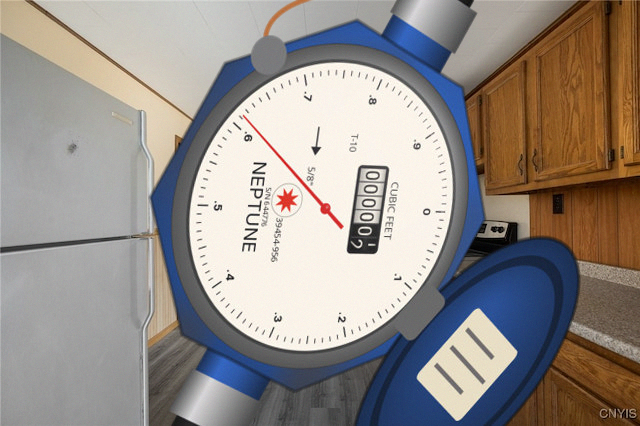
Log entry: 1.61 ft³
